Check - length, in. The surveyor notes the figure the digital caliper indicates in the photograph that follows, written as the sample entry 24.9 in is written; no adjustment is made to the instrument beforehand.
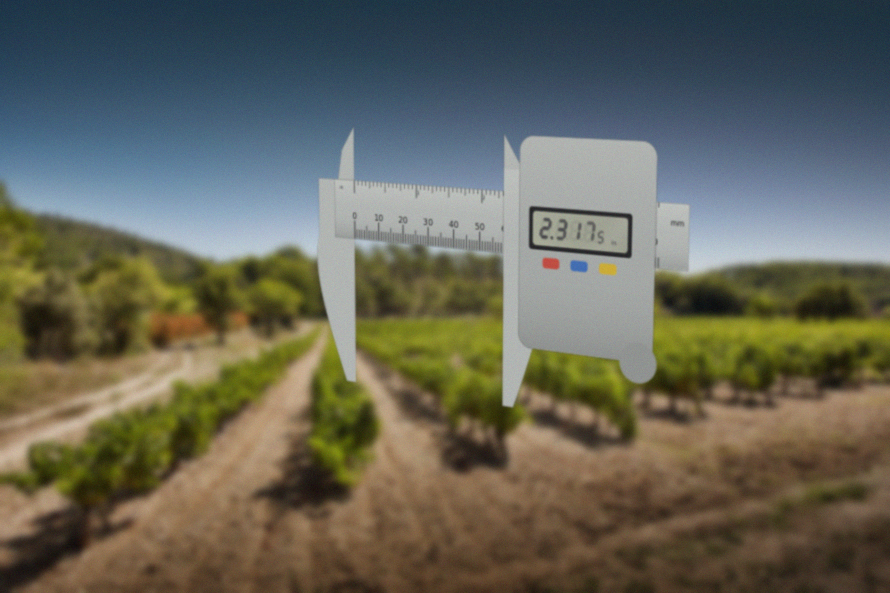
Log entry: 2.3175 in
